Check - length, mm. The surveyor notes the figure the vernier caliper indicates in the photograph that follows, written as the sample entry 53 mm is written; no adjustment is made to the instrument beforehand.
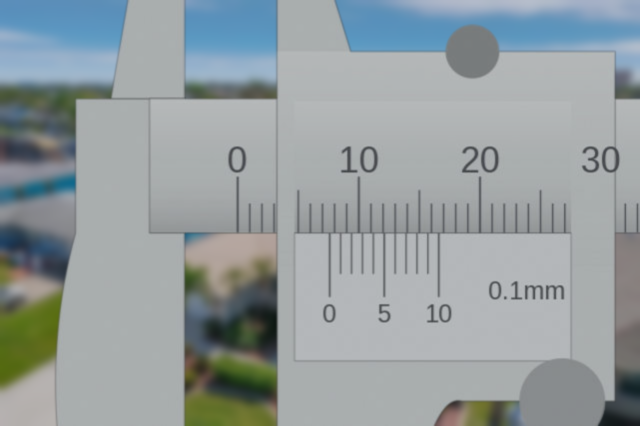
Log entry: 7.6 mm
